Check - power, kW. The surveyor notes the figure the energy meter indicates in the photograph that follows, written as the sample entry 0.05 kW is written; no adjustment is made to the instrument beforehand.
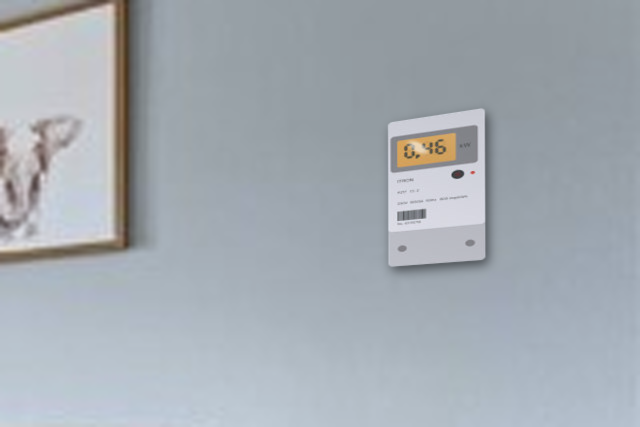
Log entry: 0.46 kW
